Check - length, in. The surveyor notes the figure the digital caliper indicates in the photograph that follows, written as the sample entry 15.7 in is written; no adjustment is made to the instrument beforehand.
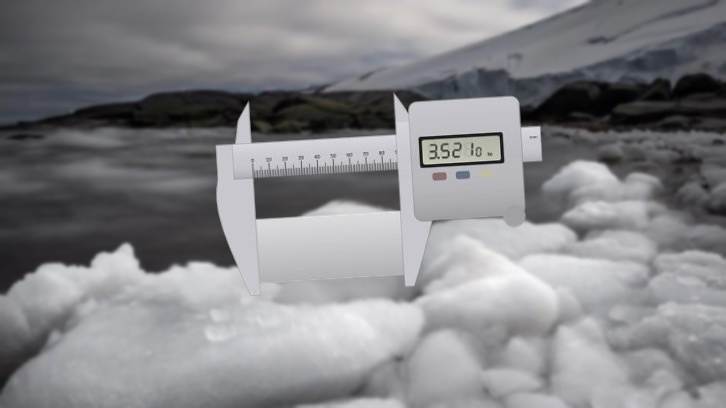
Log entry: 3.5210 in
